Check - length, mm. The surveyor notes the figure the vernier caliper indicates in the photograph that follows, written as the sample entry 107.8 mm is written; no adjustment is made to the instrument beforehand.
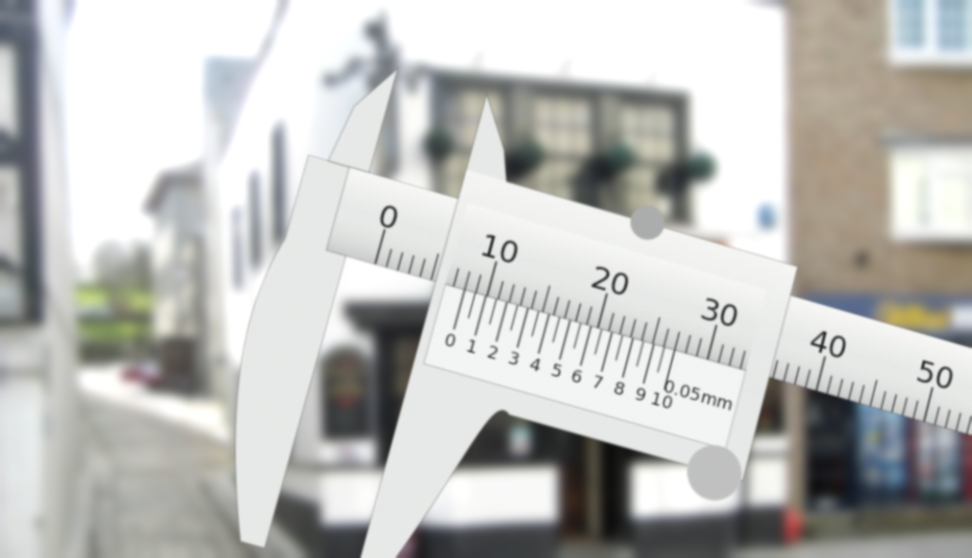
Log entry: 8.0 mm
